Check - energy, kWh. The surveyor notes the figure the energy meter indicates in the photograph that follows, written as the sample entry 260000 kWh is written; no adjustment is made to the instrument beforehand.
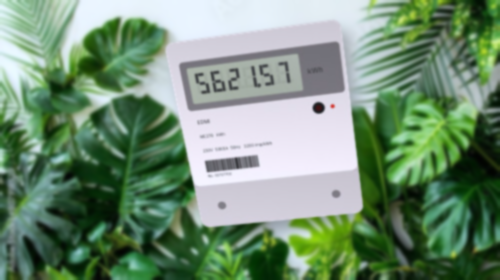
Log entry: 5621.57 kWh
